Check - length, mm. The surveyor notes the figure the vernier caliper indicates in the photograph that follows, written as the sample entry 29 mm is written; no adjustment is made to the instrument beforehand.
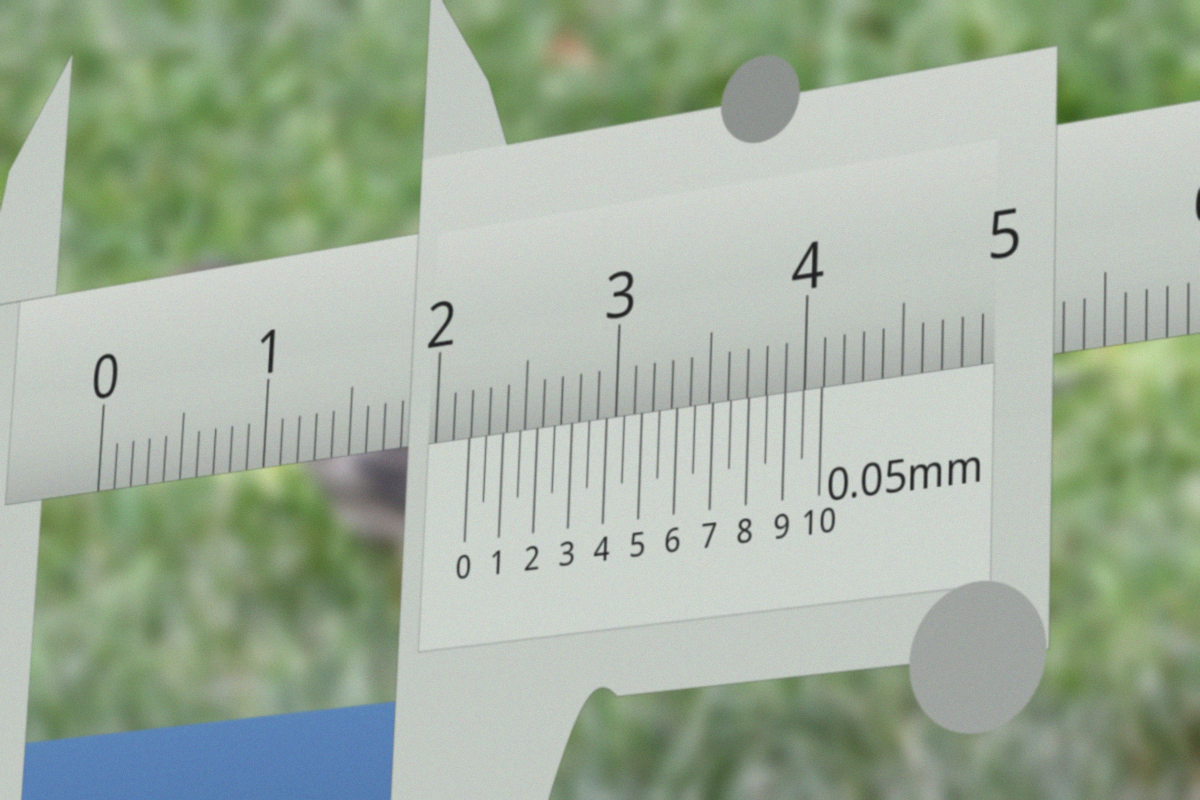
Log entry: 21.9 mm
